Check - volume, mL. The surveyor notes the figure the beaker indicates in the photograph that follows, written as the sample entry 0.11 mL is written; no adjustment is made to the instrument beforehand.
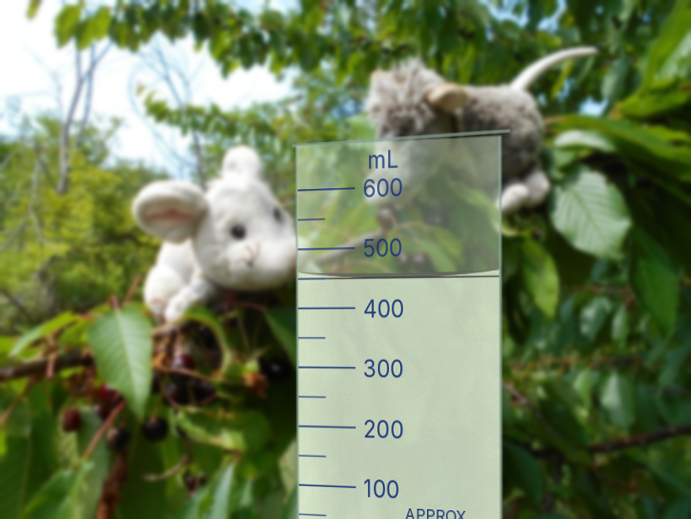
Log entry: 450 mL
